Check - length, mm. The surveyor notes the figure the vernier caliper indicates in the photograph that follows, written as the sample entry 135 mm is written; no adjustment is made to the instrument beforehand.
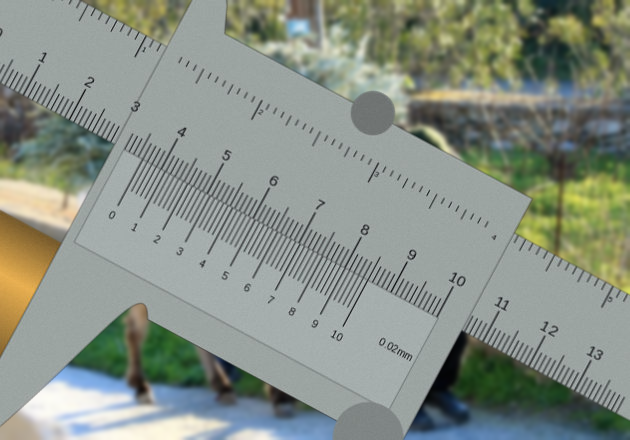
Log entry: 36.0 mm
